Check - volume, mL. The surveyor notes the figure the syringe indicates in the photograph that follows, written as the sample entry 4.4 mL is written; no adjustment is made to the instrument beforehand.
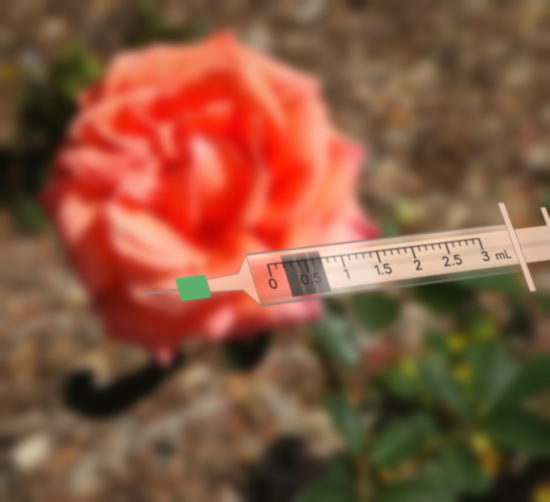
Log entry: 0.2 mL
